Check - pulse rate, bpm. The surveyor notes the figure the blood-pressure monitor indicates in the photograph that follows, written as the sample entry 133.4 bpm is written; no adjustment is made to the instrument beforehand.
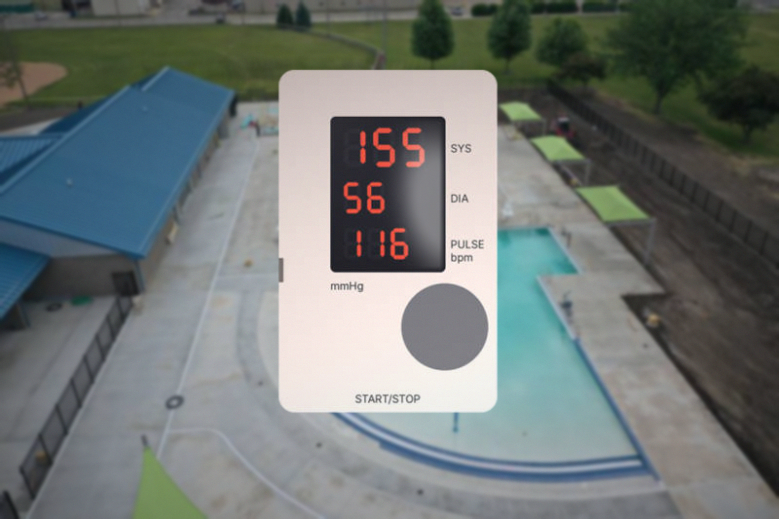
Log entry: 116 bpm
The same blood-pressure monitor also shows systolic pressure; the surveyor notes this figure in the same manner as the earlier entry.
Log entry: 155 mmHg
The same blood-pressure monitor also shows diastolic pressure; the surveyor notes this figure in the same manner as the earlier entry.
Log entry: 56 mmHg
